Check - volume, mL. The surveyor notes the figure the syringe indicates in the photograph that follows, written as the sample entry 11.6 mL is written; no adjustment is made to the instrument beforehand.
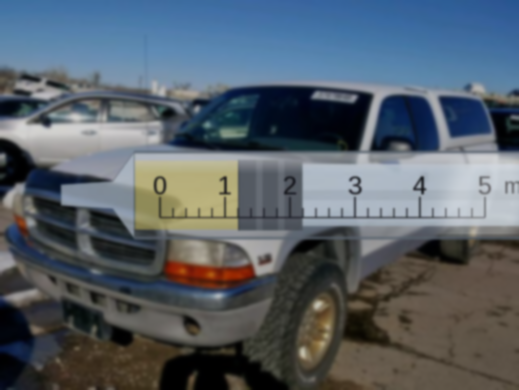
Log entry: 1.2 mL
